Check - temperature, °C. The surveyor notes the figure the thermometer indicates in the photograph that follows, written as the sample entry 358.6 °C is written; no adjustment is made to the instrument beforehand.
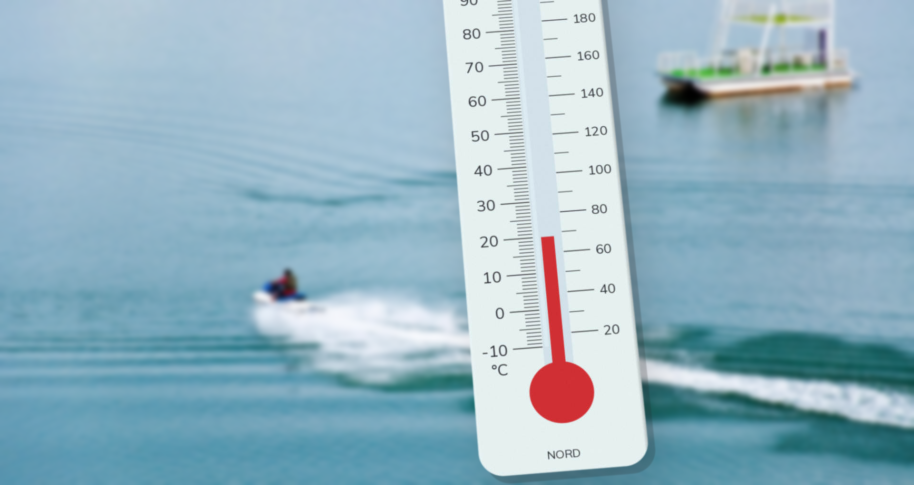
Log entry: 20 °C
